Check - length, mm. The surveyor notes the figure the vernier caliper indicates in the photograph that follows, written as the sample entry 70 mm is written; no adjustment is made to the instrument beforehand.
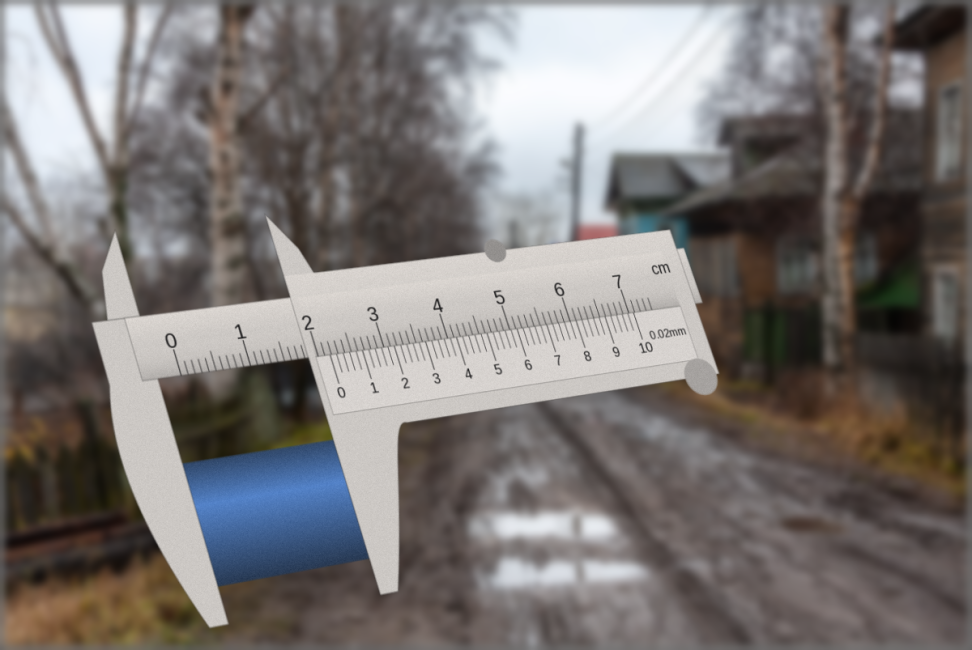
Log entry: 21.8 mm
